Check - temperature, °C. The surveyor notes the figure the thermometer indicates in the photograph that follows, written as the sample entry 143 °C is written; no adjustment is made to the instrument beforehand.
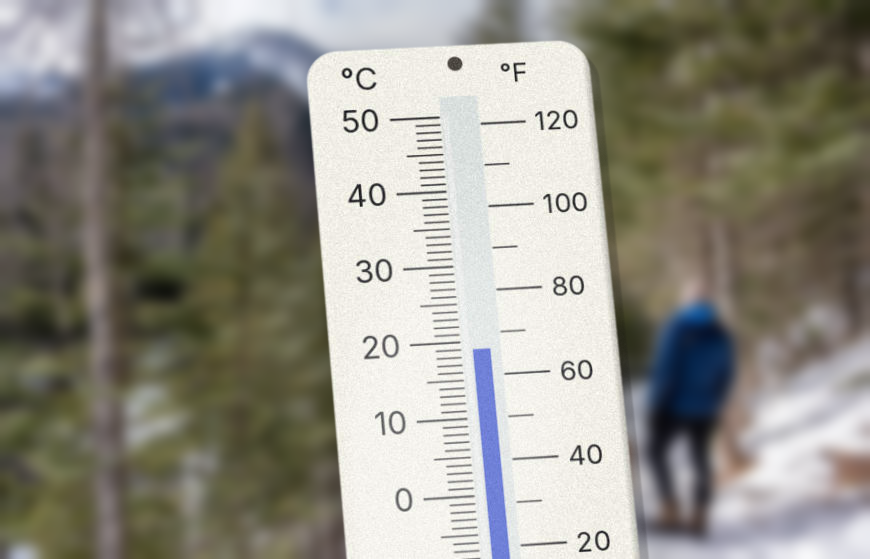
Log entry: 19 °C
